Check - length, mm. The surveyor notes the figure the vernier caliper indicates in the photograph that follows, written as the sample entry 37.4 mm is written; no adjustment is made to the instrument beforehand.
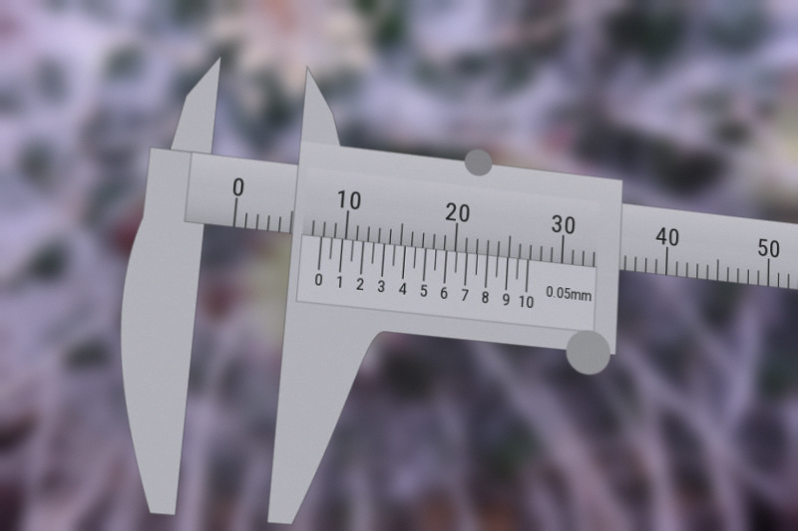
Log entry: 7.8 mm
